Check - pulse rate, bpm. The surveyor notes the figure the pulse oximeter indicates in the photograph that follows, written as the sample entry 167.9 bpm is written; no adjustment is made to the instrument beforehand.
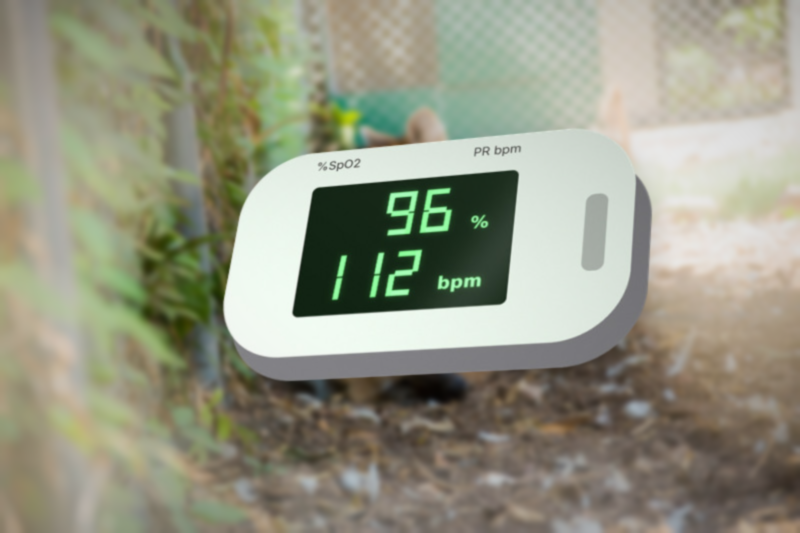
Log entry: 112 bpm
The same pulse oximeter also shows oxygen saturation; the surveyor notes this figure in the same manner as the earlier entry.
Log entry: 96 %
